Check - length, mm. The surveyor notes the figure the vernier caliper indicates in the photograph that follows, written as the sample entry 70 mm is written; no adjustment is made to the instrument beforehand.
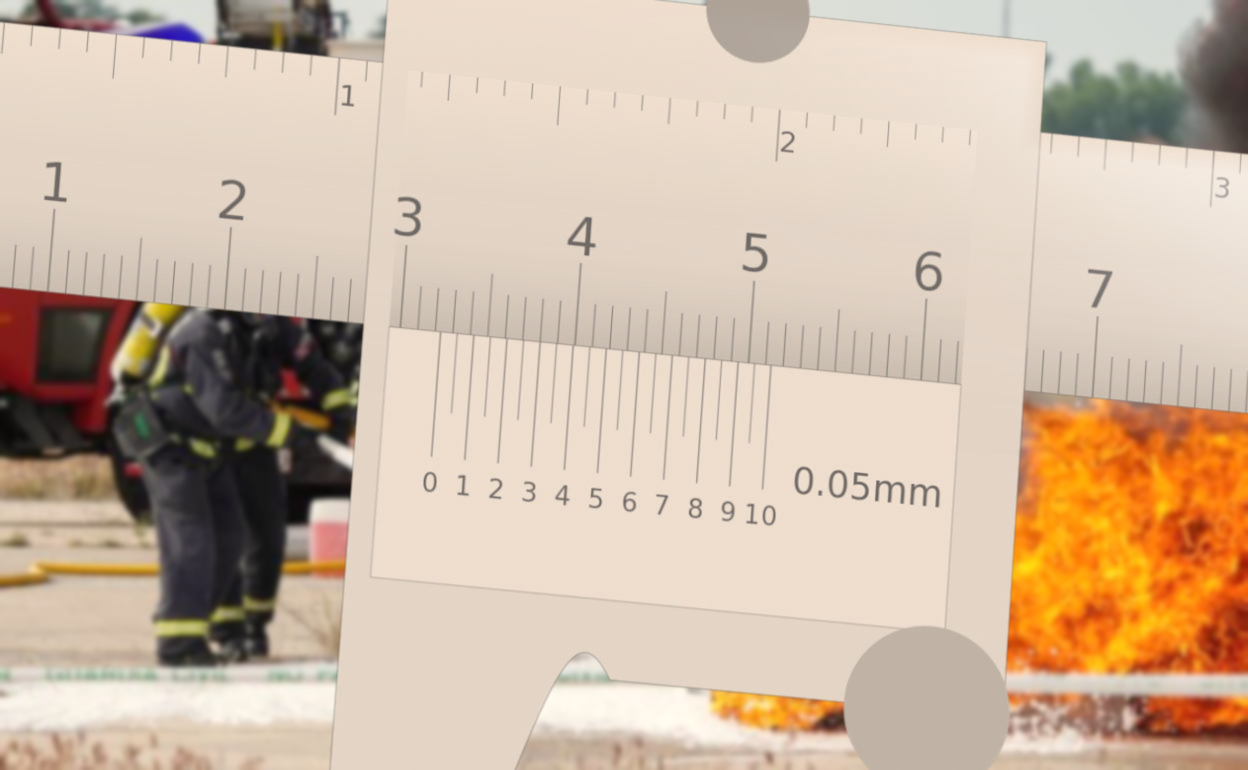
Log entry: 32.3 mm
